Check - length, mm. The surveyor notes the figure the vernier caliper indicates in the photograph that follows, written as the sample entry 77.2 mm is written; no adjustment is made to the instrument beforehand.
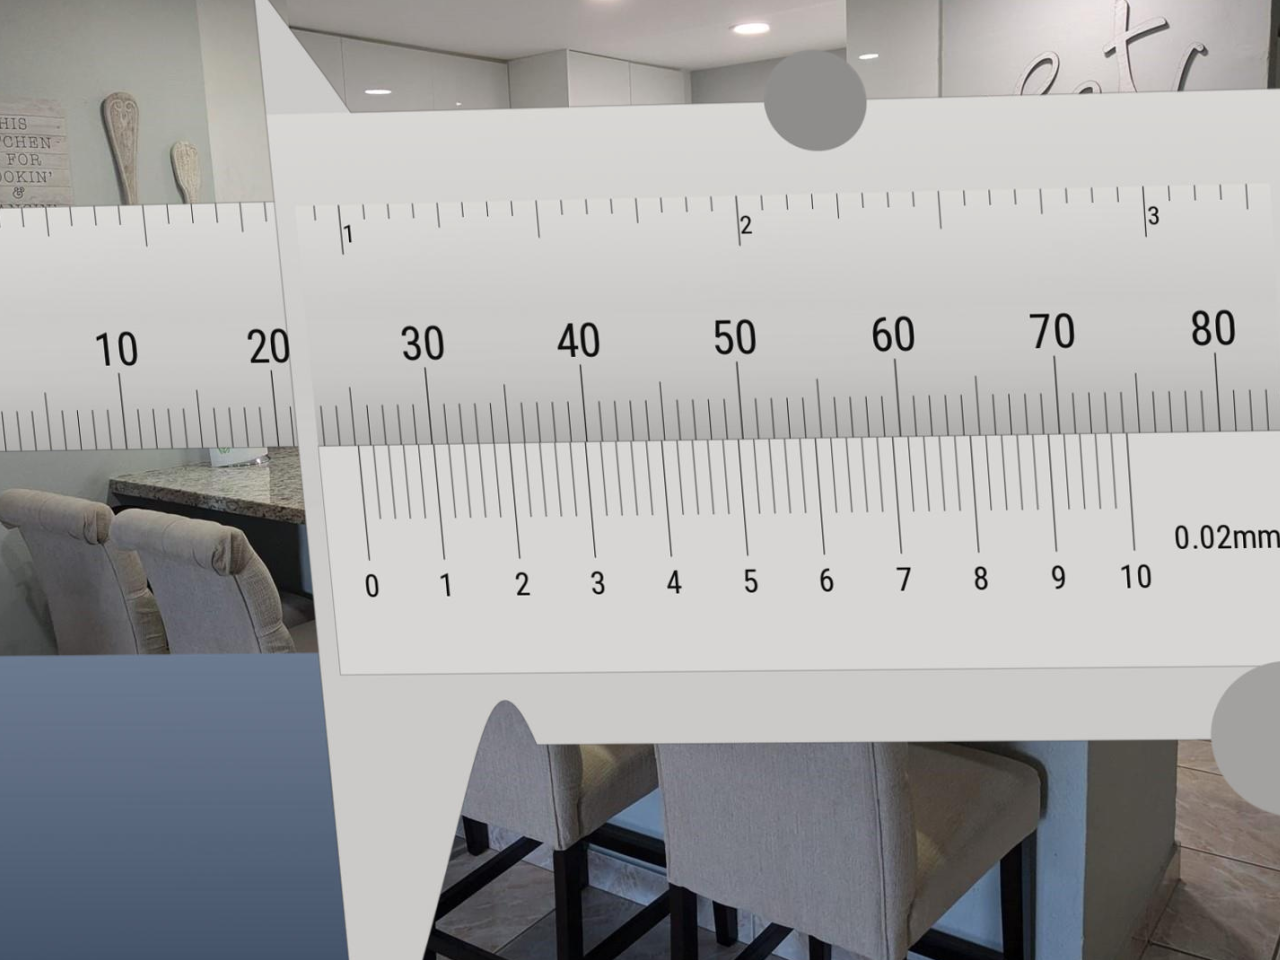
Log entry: 25.2 mm
